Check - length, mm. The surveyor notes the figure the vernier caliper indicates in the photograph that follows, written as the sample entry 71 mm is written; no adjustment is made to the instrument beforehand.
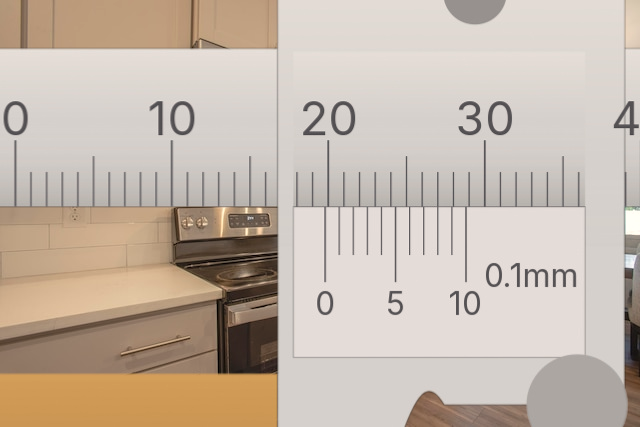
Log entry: 19.8 mm
